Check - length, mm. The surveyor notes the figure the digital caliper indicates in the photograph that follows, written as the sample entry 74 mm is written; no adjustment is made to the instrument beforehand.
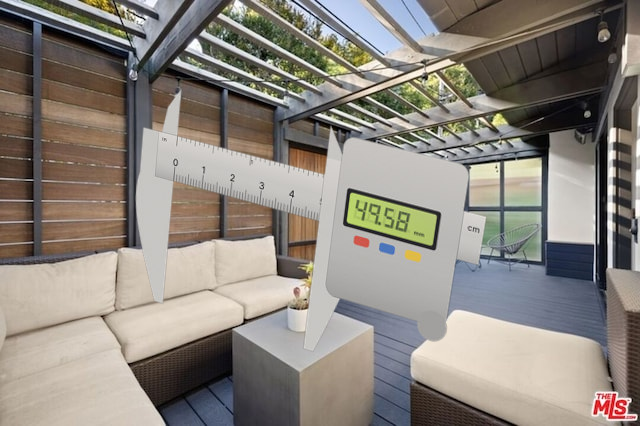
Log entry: 49.58 mm
